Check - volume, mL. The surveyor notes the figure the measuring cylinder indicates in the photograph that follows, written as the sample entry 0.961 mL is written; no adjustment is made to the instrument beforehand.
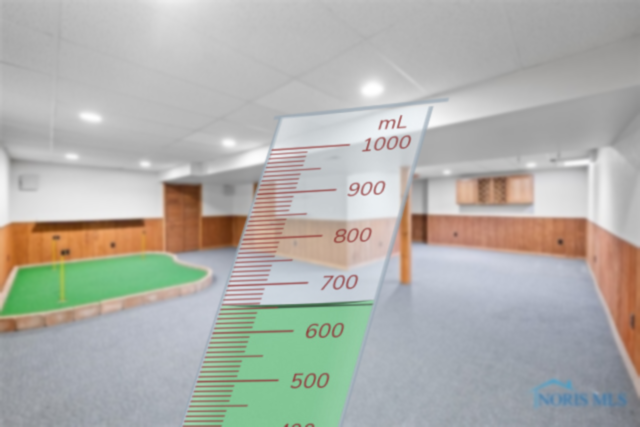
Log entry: 650 mL
